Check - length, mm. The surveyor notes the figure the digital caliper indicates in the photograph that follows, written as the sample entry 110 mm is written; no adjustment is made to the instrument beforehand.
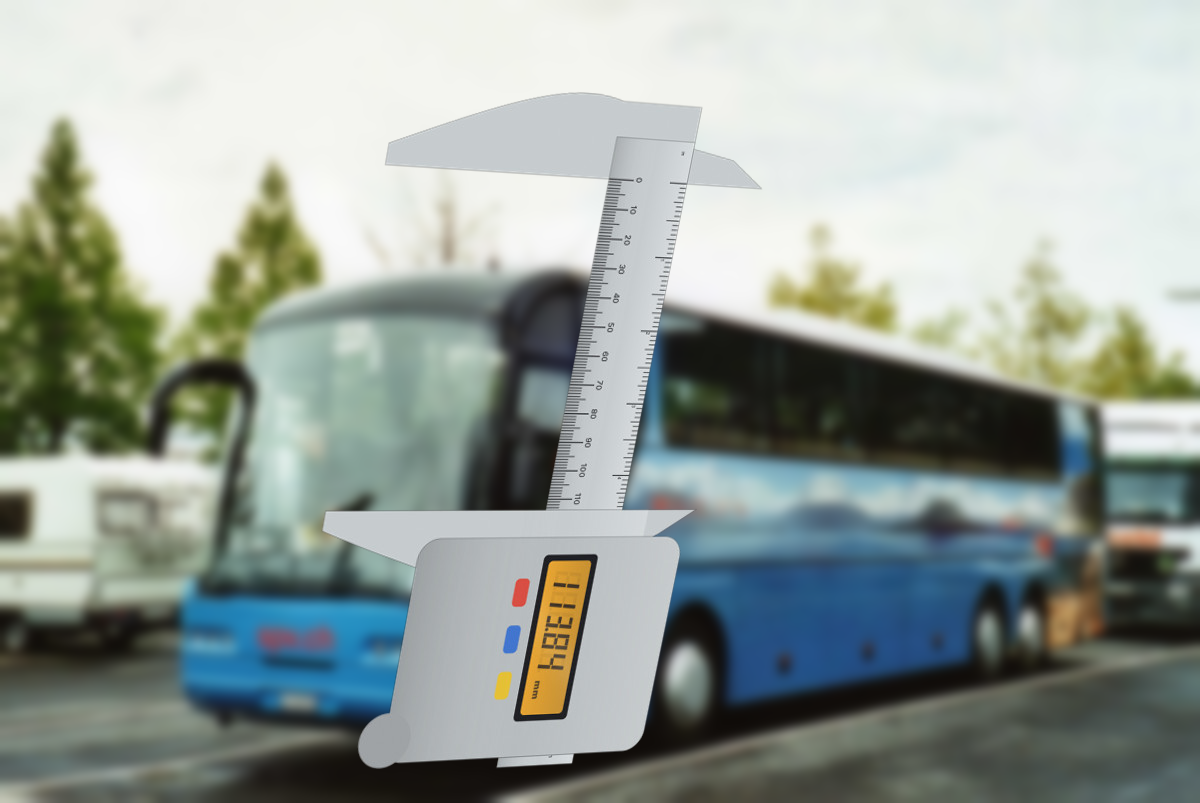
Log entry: 113.84 mm
